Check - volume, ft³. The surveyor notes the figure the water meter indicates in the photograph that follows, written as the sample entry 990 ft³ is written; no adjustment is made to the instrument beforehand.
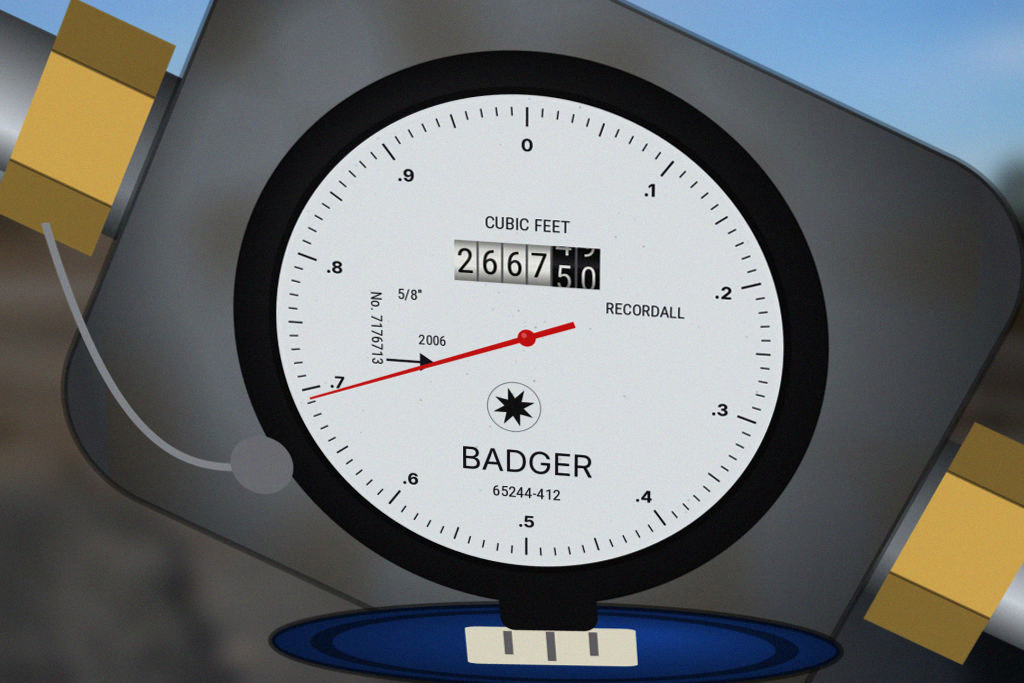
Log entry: 266749.69 ft³
